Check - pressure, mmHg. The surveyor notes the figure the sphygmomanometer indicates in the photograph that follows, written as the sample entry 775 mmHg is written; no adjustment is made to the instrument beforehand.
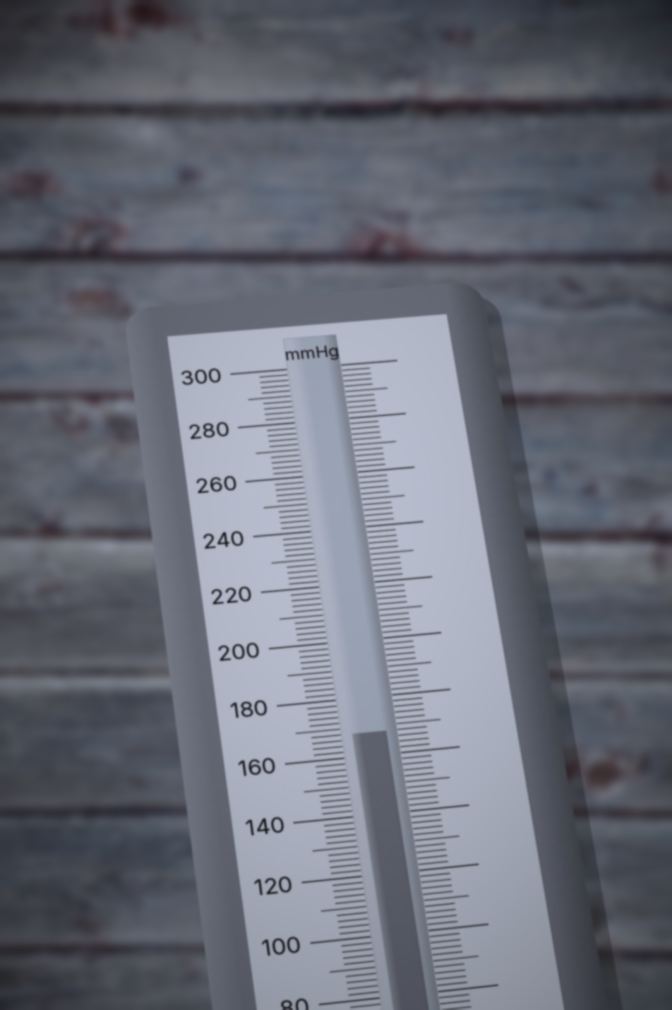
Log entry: 168 mmHg
